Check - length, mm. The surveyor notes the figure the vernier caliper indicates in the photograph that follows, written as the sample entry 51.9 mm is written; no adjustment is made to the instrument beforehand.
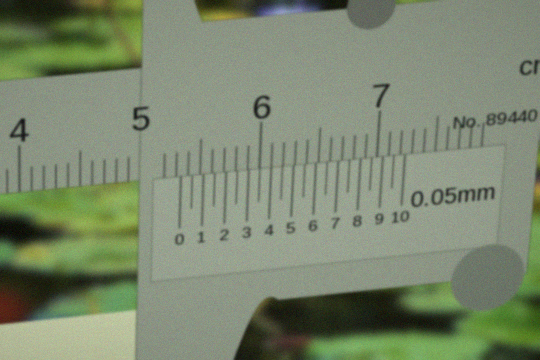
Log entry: 53.4 mm
